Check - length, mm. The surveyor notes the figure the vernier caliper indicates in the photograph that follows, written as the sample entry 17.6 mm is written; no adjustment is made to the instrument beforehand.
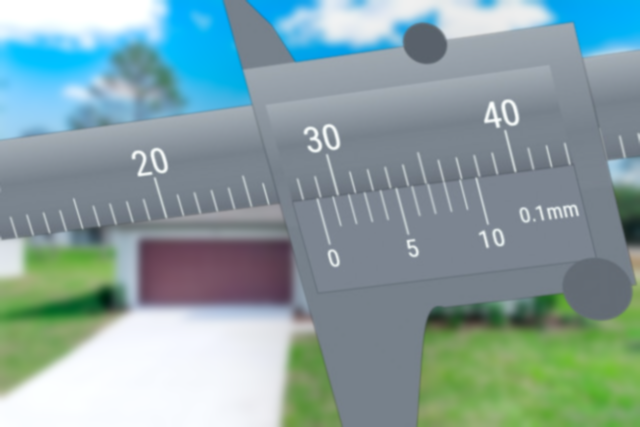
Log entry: 28.8 mm
